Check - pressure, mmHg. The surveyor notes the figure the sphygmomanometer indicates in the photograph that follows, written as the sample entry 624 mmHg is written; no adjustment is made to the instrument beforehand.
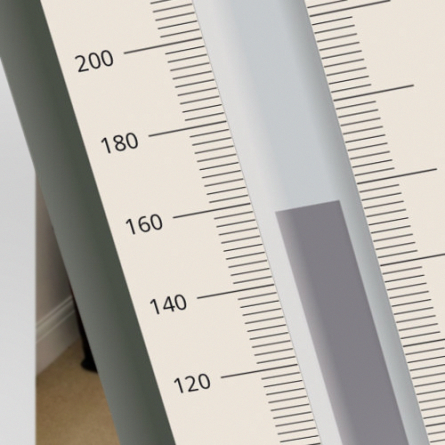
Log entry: 157 mmHg
